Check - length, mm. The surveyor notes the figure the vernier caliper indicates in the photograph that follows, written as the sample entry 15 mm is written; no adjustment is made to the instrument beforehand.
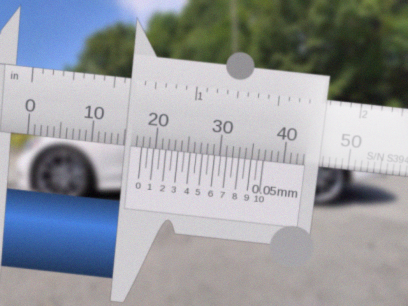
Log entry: 17.8 mm
